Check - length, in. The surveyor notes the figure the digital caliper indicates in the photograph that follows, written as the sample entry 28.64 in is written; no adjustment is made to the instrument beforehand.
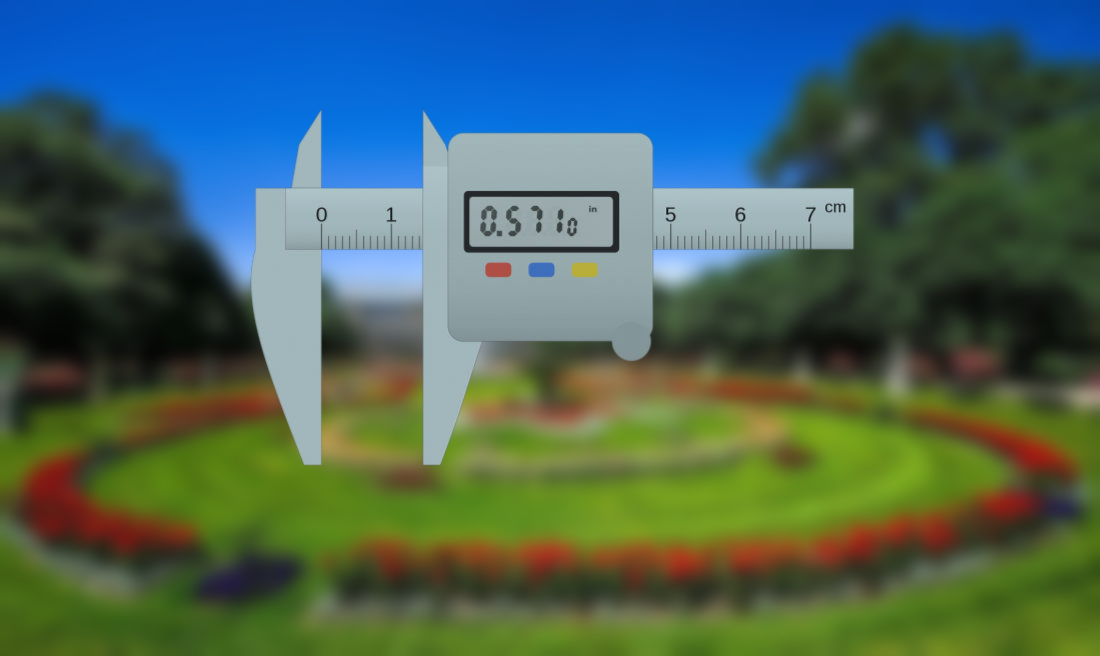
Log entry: 0.5710 in
